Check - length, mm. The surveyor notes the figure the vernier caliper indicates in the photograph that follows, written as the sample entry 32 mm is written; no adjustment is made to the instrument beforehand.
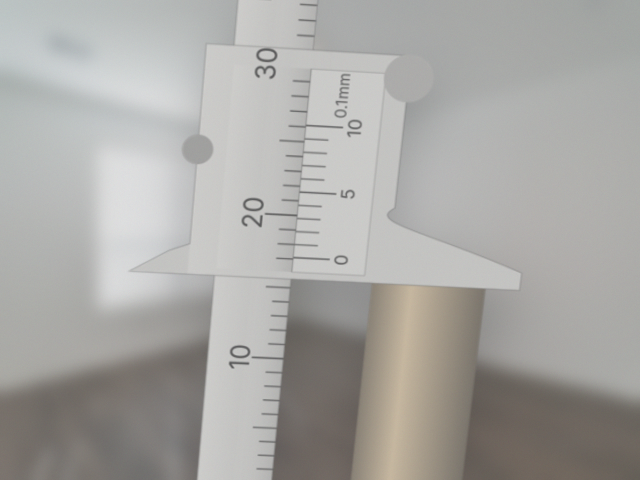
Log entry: 17.1 mm
